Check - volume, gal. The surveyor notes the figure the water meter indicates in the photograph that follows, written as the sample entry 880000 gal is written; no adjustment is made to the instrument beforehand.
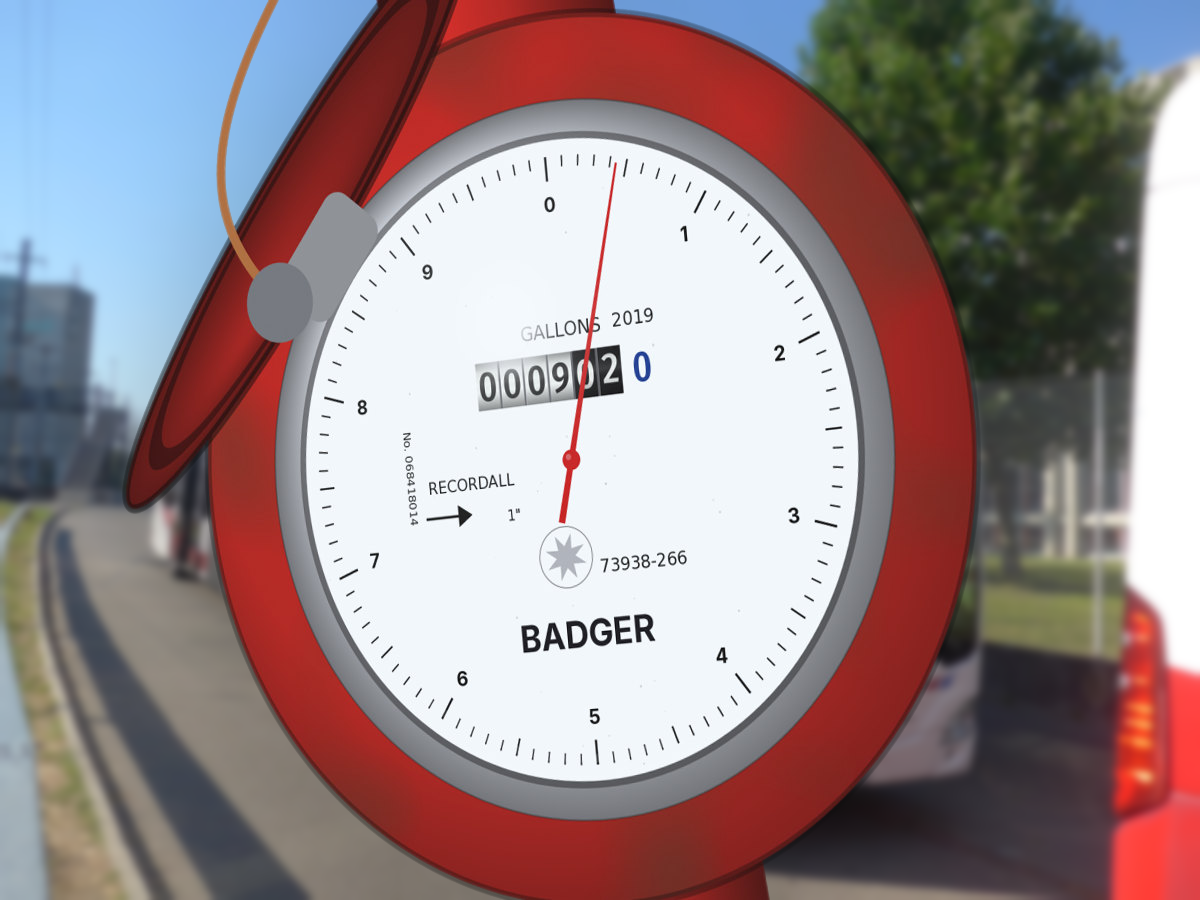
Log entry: 9020.4 gal
